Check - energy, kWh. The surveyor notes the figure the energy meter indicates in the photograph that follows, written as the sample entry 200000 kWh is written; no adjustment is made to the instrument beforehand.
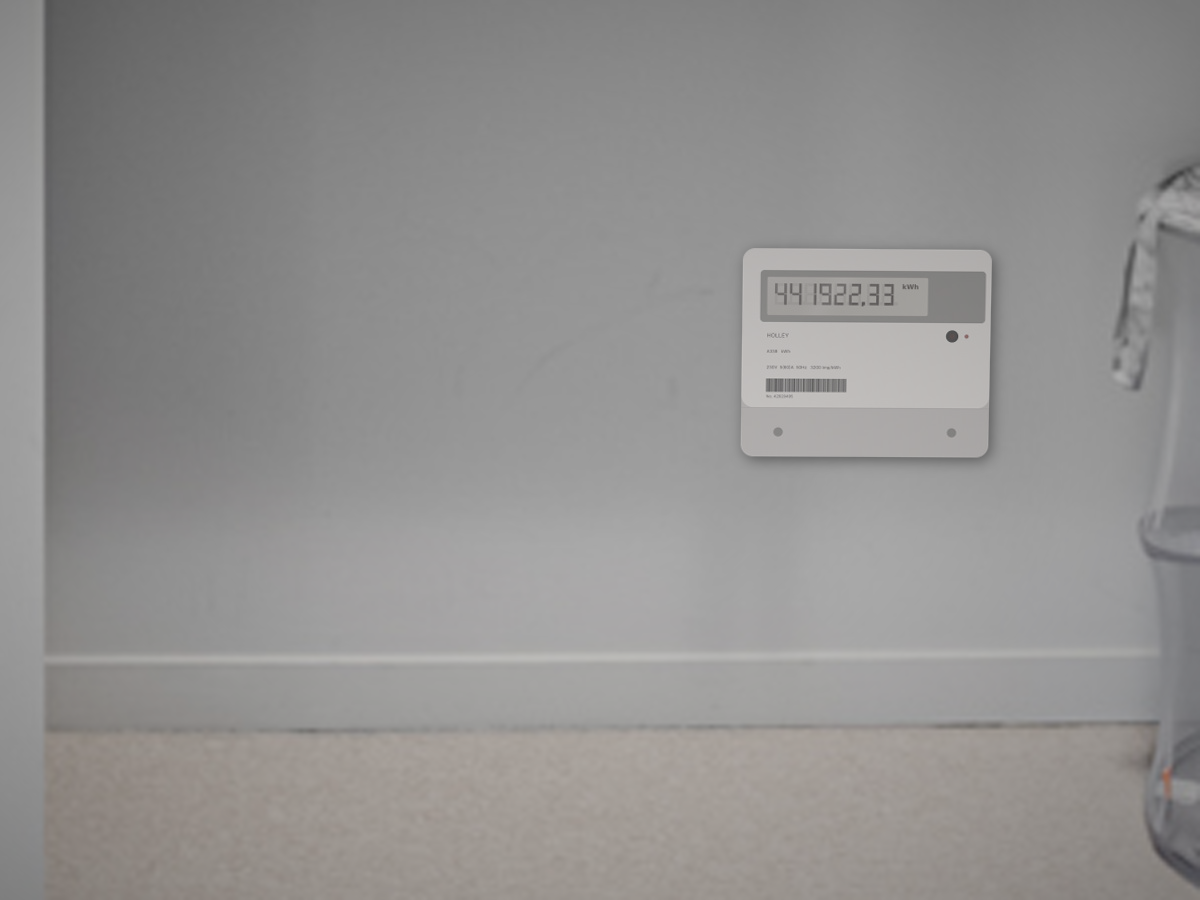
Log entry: 441922.33 kWh
